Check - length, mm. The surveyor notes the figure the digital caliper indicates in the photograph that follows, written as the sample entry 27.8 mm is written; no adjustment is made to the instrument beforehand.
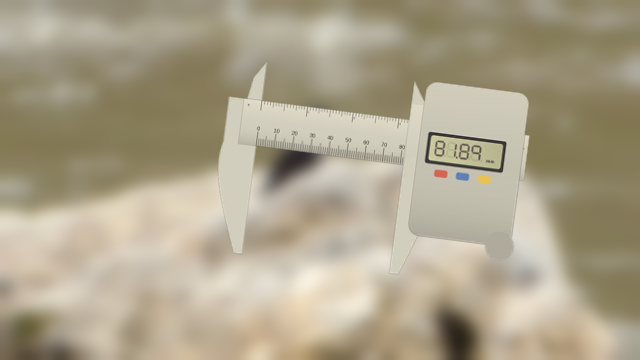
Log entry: 81.89 mm
